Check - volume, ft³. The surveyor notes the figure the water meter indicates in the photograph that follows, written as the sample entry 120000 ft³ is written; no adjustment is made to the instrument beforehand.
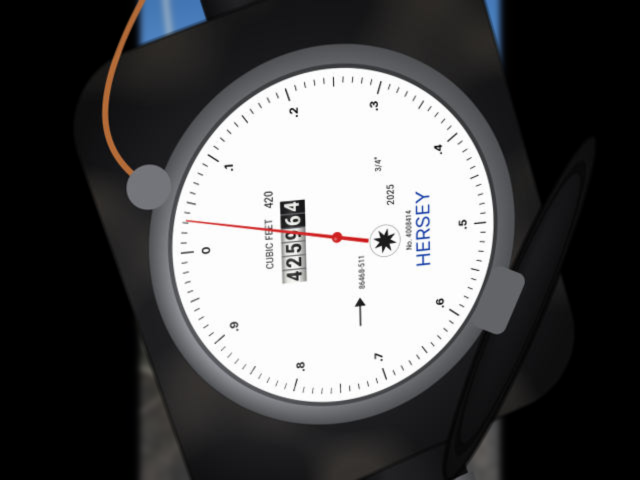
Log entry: 425964.03 ft³
